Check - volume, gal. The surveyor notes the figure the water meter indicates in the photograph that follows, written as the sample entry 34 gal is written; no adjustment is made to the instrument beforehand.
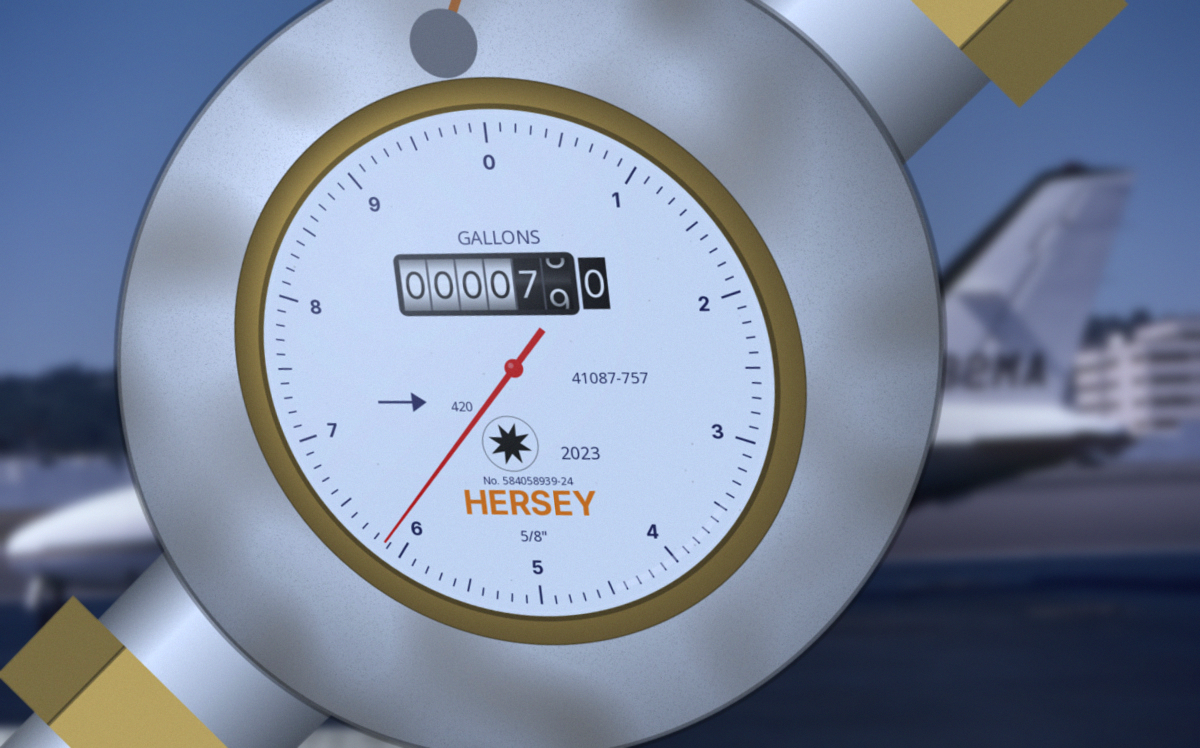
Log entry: 786.1 gal
